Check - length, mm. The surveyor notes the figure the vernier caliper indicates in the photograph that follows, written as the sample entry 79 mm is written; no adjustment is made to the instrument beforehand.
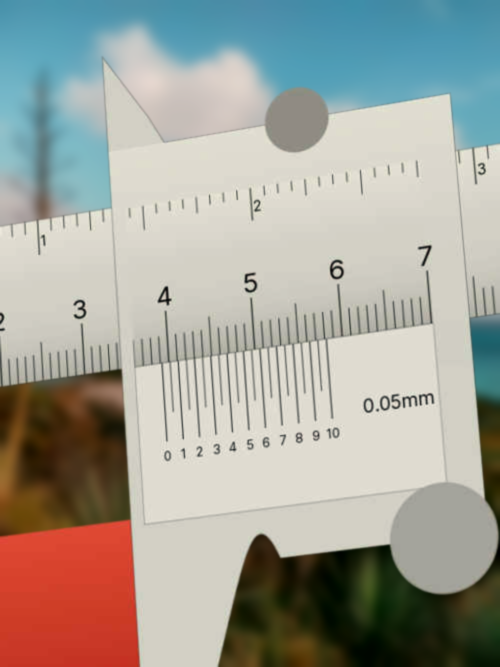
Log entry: 39.2 mm
